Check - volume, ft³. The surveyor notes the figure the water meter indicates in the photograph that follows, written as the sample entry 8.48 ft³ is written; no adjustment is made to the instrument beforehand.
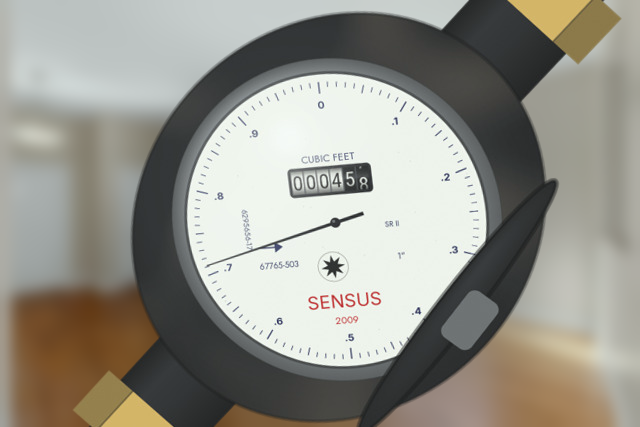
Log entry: 457.71 ft³
